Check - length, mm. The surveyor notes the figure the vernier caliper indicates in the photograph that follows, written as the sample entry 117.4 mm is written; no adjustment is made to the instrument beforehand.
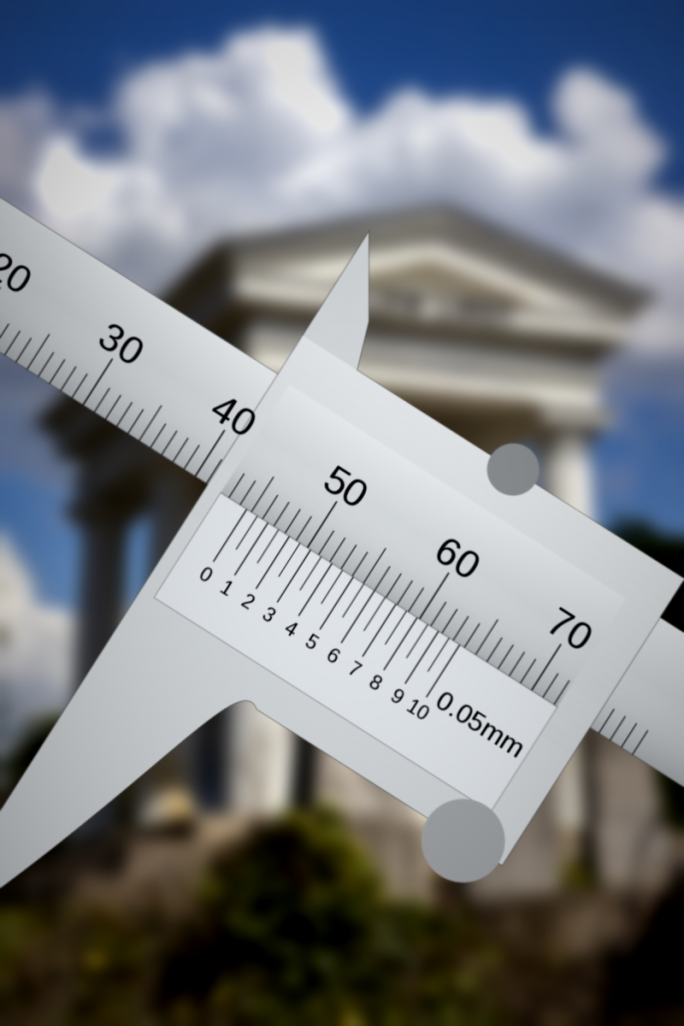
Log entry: 44.6 mm
